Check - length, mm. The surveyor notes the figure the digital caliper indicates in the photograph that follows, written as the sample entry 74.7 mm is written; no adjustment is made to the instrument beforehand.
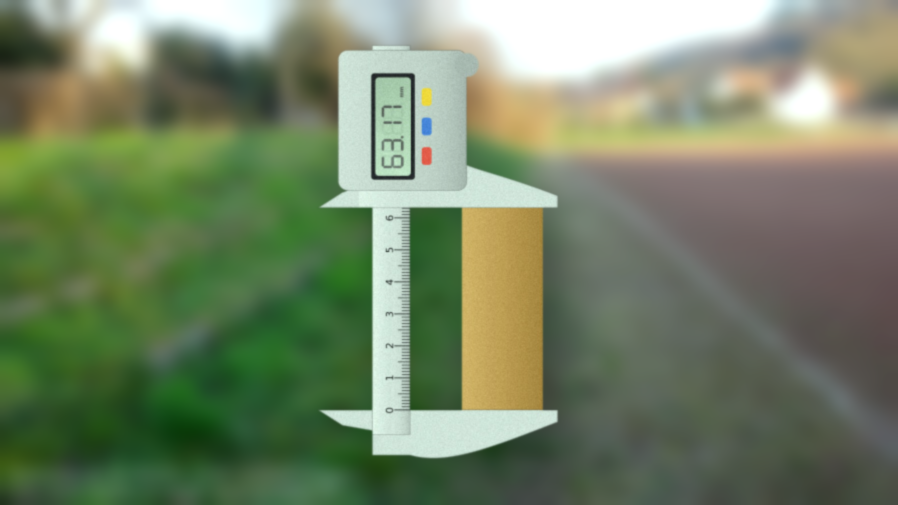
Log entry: 63.17 mm
